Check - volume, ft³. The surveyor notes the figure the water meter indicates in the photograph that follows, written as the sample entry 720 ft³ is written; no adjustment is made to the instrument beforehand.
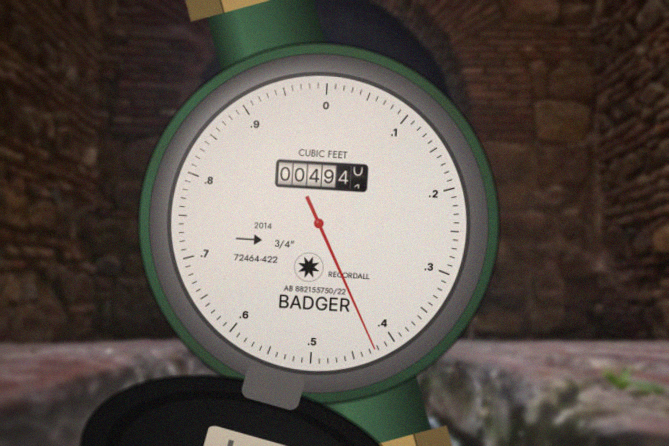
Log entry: 4940.42 ft³
